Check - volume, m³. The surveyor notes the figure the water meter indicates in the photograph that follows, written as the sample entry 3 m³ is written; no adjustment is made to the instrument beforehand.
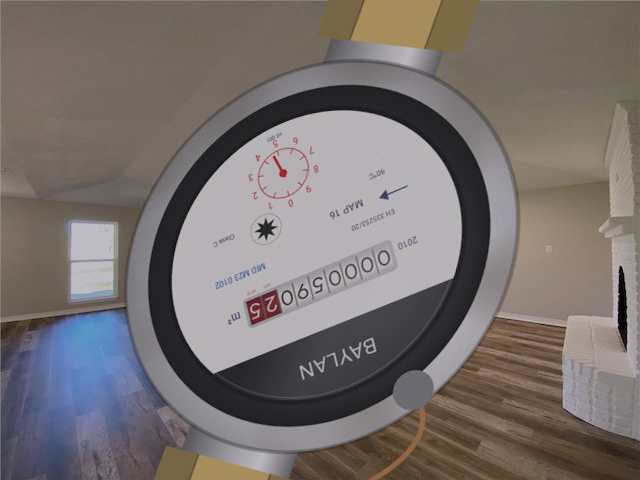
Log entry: 590.254 m³
